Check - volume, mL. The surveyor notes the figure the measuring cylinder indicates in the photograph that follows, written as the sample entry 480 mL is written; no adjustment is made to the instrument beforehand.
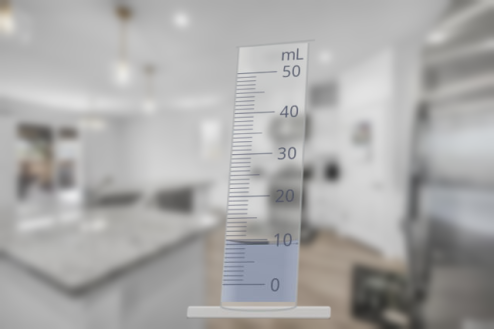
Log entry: 9 mL
